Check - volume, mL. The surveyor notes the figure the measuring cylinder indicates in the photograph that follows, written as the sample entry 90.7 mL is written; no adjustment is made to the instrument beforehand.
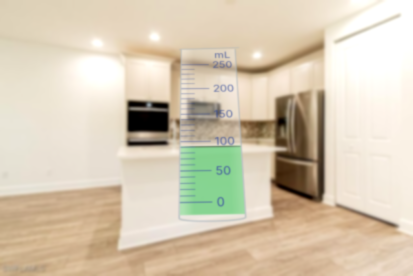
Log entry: 90 mL
